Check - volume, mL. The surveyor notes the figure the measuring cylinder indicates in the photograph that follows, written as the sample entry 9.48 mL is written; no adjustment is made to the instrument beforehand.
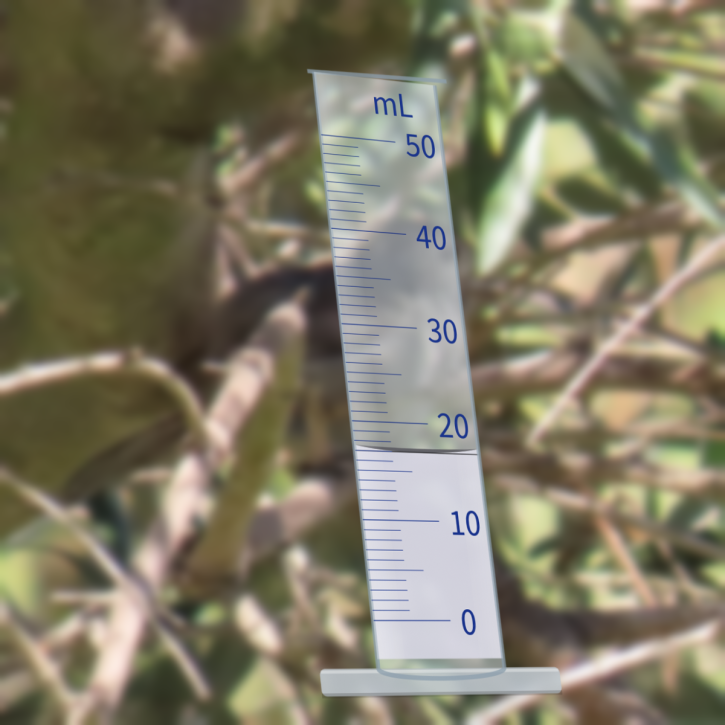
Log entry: 17 mL
